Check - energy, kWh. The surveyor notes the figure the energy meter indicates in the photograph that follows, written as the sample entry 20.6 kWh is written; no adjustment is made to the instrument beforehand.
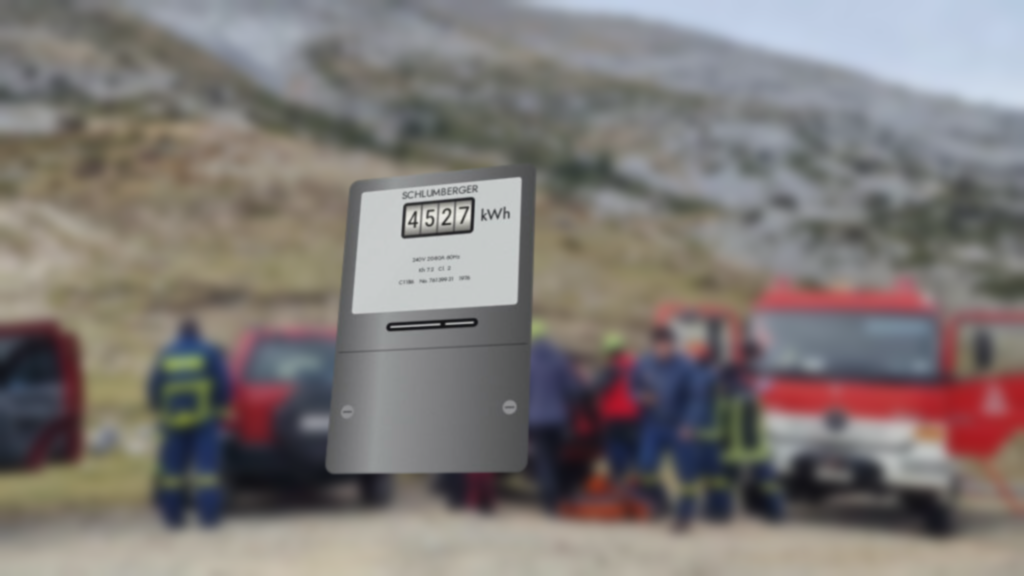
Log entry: 4527 kWh
